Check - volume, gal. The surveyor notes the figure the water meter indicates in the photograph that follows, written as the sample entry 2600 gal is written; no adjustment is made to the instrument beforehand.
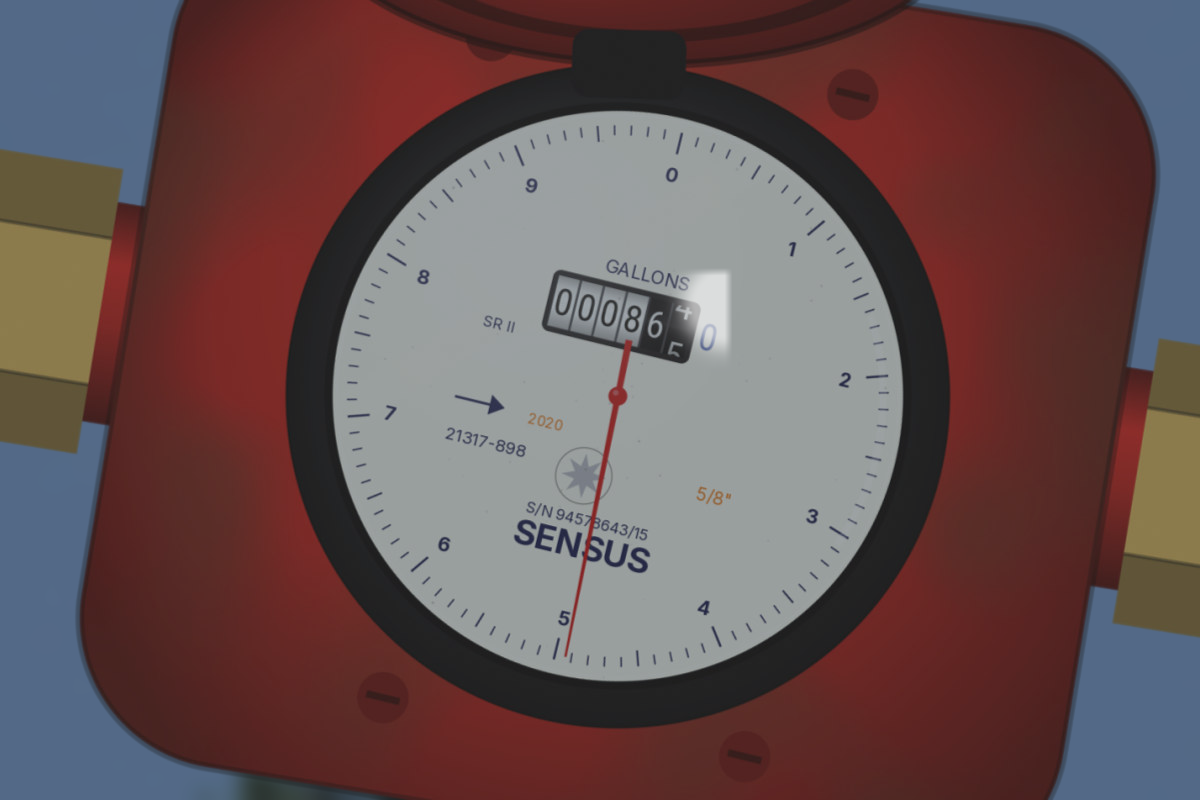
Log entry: 8644.9 gal
